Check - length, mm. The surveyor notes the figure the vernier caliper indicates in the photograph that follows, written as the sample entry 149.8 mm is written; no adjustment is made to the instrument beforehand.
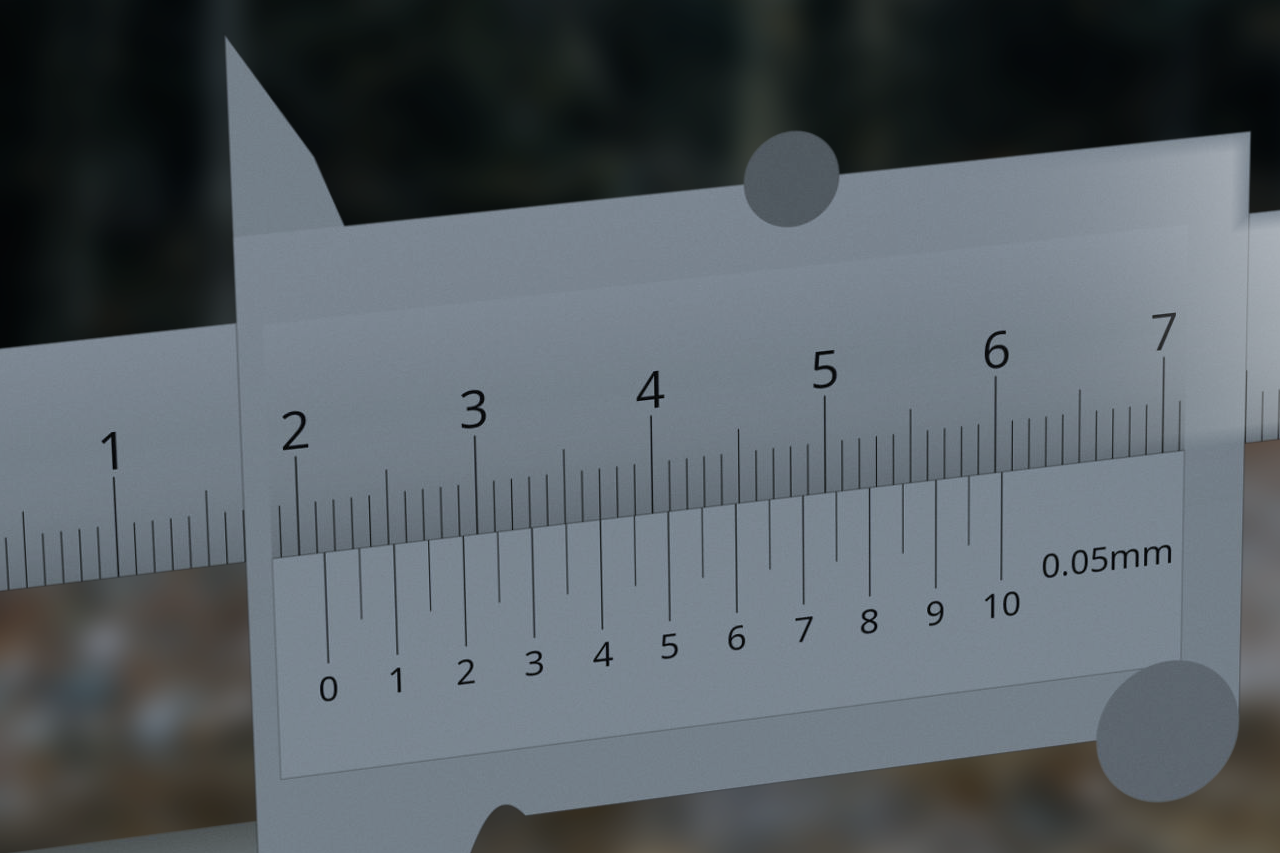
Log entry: 21.4 mm
